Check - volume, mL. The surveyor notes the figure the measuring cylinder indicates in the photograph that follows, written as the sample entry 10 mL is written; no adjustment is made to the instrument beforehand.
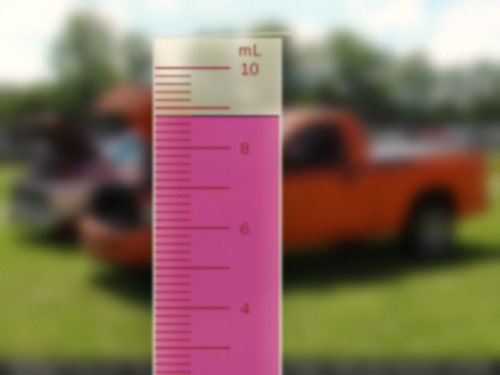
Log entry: 8.8 mL
